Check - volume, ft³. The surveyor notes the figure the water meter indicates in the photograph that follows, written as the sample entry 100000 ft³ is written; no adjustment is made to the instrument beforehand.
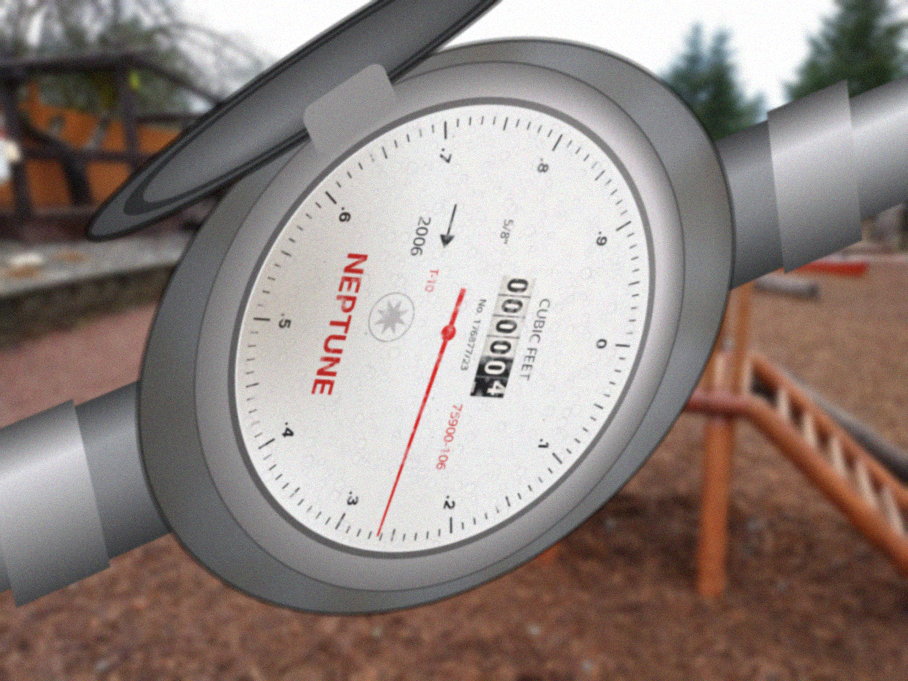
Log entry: 4.26 ft³
